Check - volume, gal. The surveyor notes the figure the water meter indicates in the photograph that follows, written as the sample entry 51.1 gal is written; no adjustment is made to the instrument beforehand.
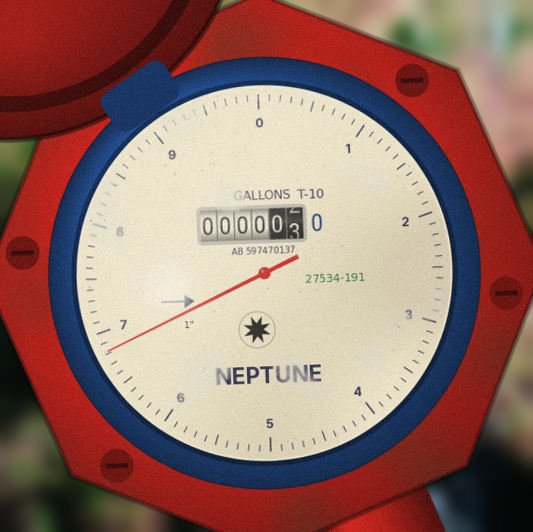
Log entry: 26.8 gal
